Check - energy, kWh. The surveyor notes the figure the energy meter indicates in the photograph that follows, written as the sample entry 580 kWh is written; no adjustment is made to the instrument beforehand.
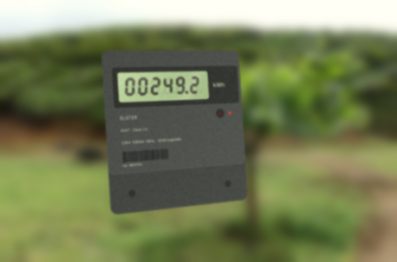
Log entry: 249.2 kWh
